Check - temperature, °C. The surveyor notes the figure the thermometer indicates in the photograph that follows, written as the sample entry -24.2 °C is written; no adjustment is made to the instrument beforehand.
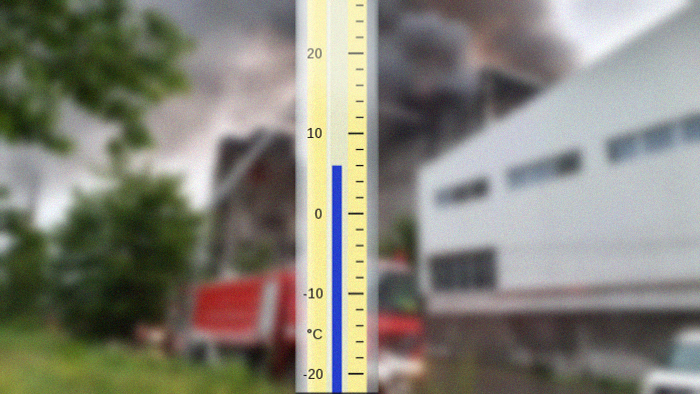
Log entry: 6 °C
